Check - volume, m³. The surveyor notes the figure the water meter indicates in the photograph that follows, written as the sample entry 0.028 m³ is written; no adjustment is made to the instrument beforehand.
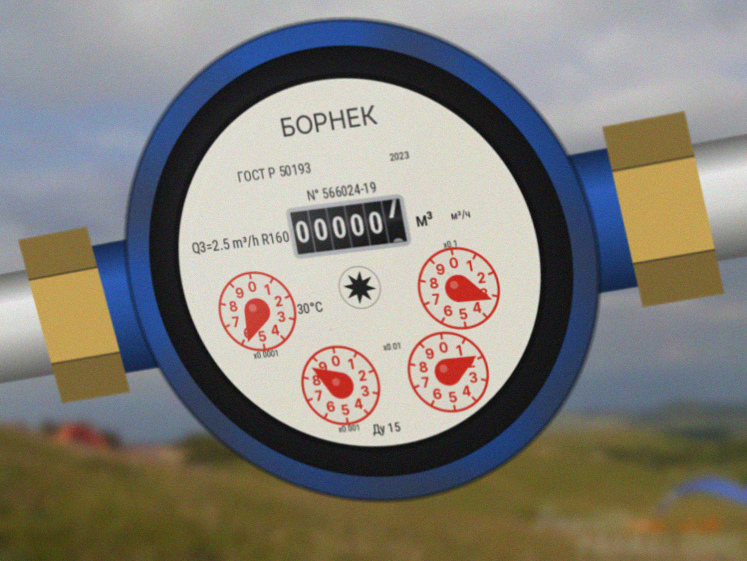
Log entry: 7.3185 m³
